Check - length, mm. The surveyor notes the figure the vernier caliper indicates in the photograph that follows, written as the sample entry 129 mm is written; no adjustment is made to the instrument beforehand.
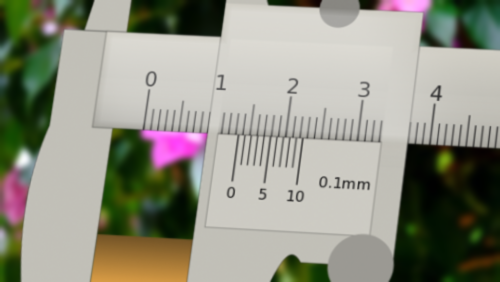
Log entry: 13.4 mm
